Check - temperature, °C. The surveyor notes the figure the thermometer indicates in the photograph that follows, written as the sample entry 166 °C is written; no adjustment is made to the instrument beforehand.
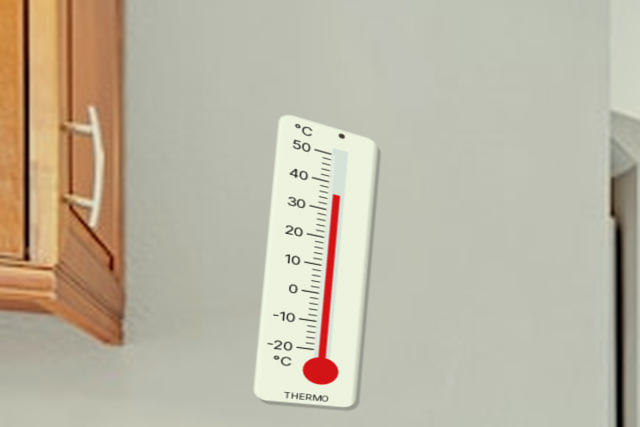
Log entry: 36 °C
